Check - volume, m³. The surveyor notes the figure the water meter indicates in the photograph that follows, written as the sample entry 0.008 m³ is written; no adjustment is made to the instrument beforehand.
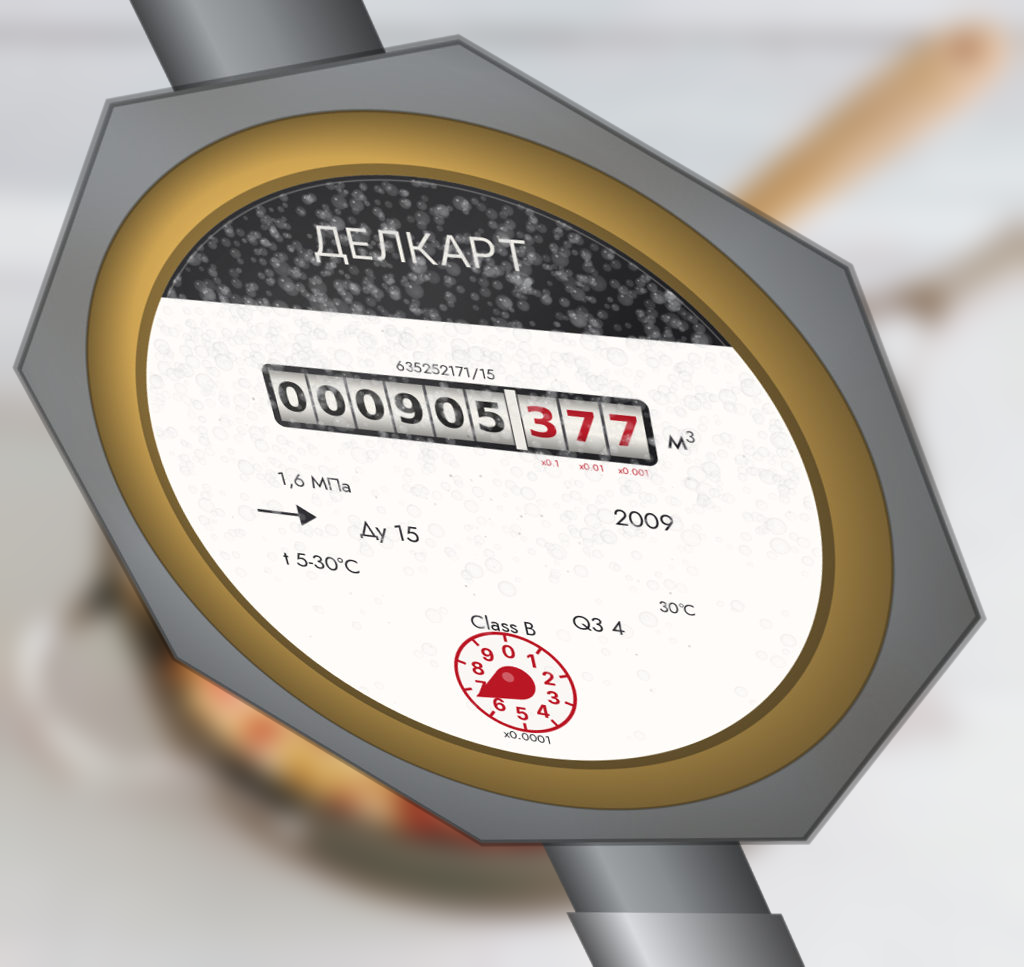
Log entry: 905.3776 m³
